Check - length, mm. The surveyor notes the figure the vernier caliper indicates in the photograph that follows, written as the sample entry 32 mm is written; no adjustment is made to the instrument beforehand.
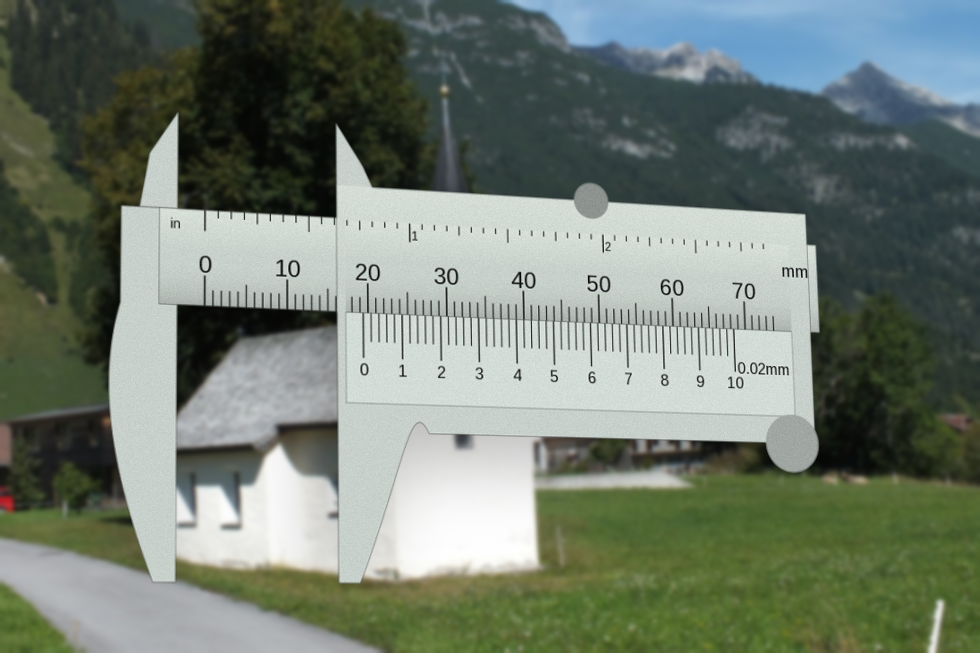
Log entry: 19.4 mm
